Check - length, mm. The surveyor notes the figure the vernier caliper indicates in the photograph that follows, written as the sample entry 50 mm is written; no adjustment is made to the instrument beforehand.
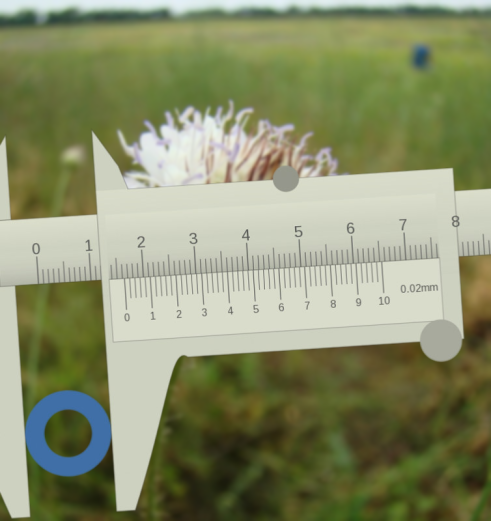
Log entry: 16.4 mm
